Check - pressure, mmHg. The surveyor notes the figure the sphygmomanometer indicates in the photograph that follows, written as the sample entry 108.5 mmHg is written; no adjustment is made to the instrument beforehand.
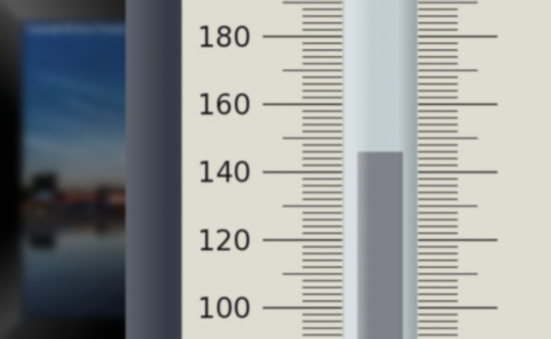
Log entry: 146 mmHg
